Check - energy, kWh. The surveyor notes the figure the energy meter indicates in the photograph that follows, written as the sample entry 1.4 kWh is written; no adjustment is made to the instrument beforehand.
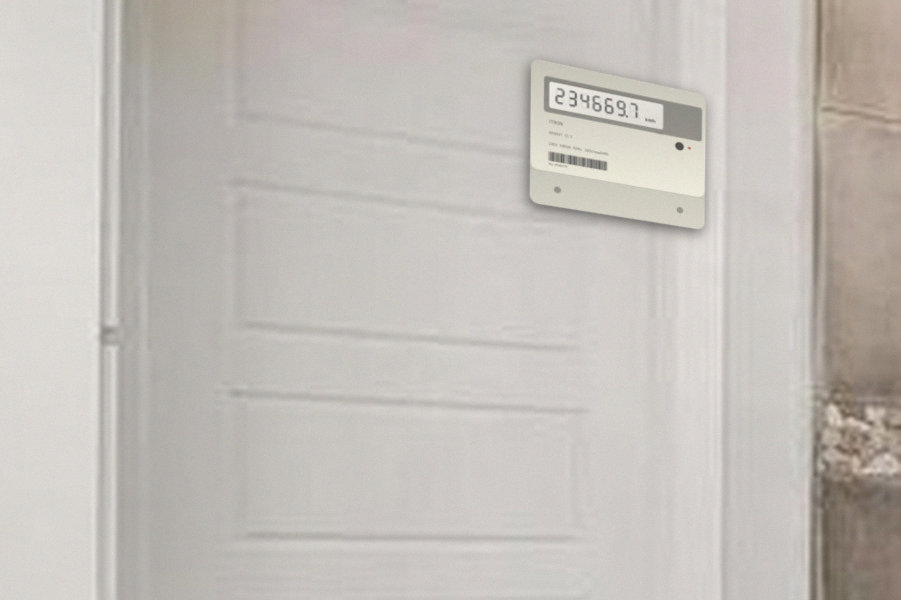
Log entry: 234669.7 kWh
